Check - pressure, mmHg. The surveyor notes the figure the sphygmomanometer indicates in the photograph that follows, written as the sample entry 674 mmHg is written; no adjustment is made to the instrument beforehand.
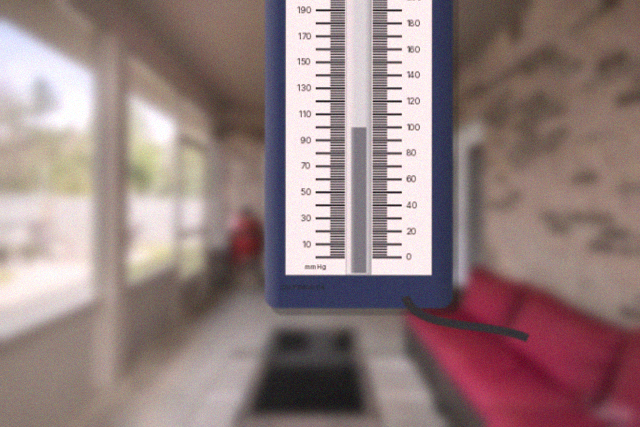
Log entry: 100 mmHg
